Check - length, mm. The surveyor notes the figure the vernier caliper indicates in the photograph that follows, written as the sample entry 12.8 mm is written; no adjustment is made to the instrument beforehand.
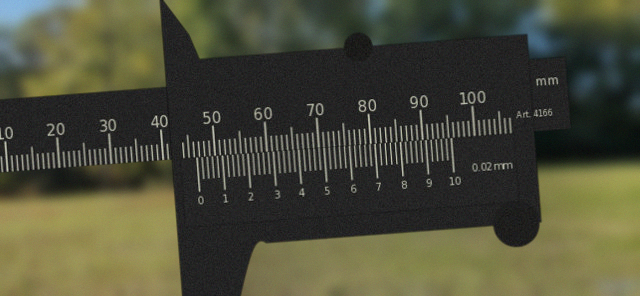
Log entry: 46.5 mm
